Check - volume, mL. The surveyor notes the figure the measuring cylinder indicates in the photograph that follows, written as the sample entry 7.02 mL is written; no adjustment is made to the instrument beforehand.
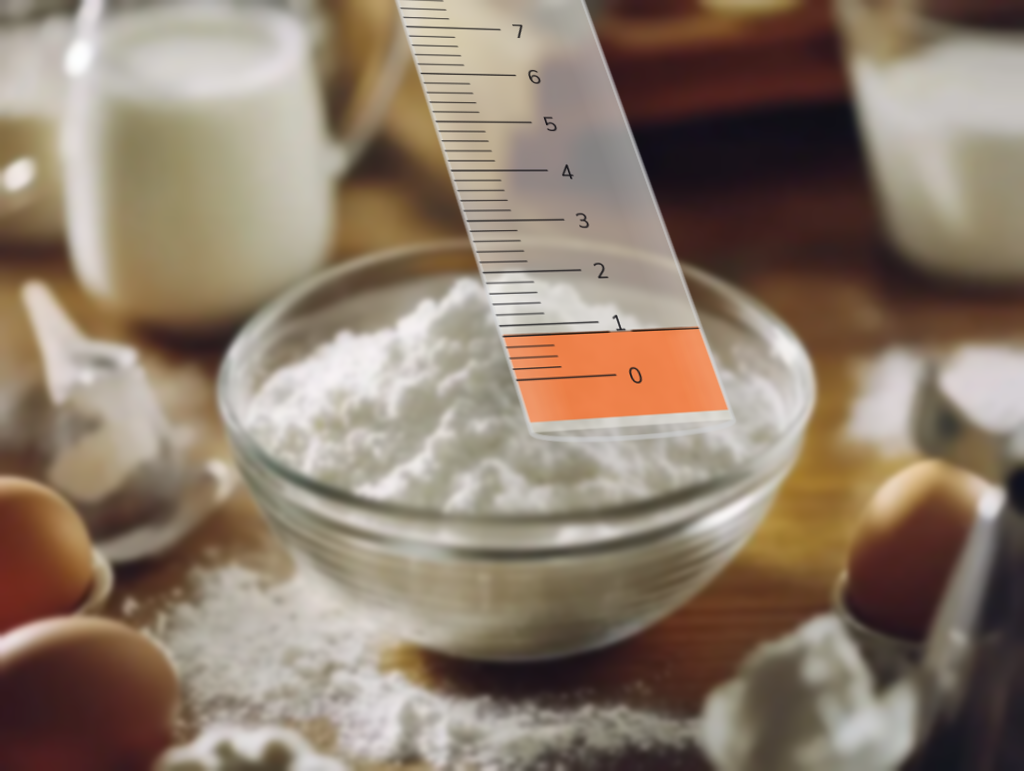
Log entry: 0.8 mL
